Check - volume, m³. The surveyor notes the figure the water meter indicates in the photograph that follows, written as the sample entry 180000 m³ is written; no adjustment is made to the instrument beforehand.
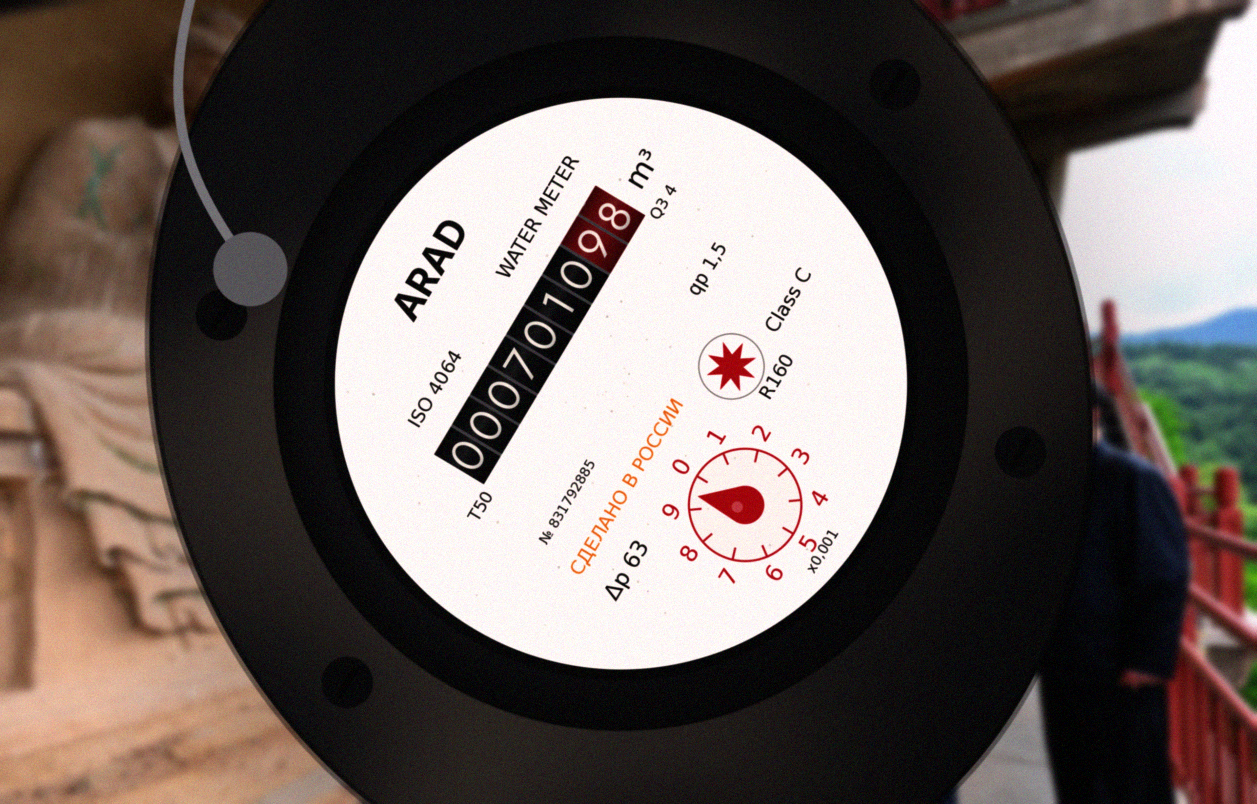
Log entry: 7010.979 m³
